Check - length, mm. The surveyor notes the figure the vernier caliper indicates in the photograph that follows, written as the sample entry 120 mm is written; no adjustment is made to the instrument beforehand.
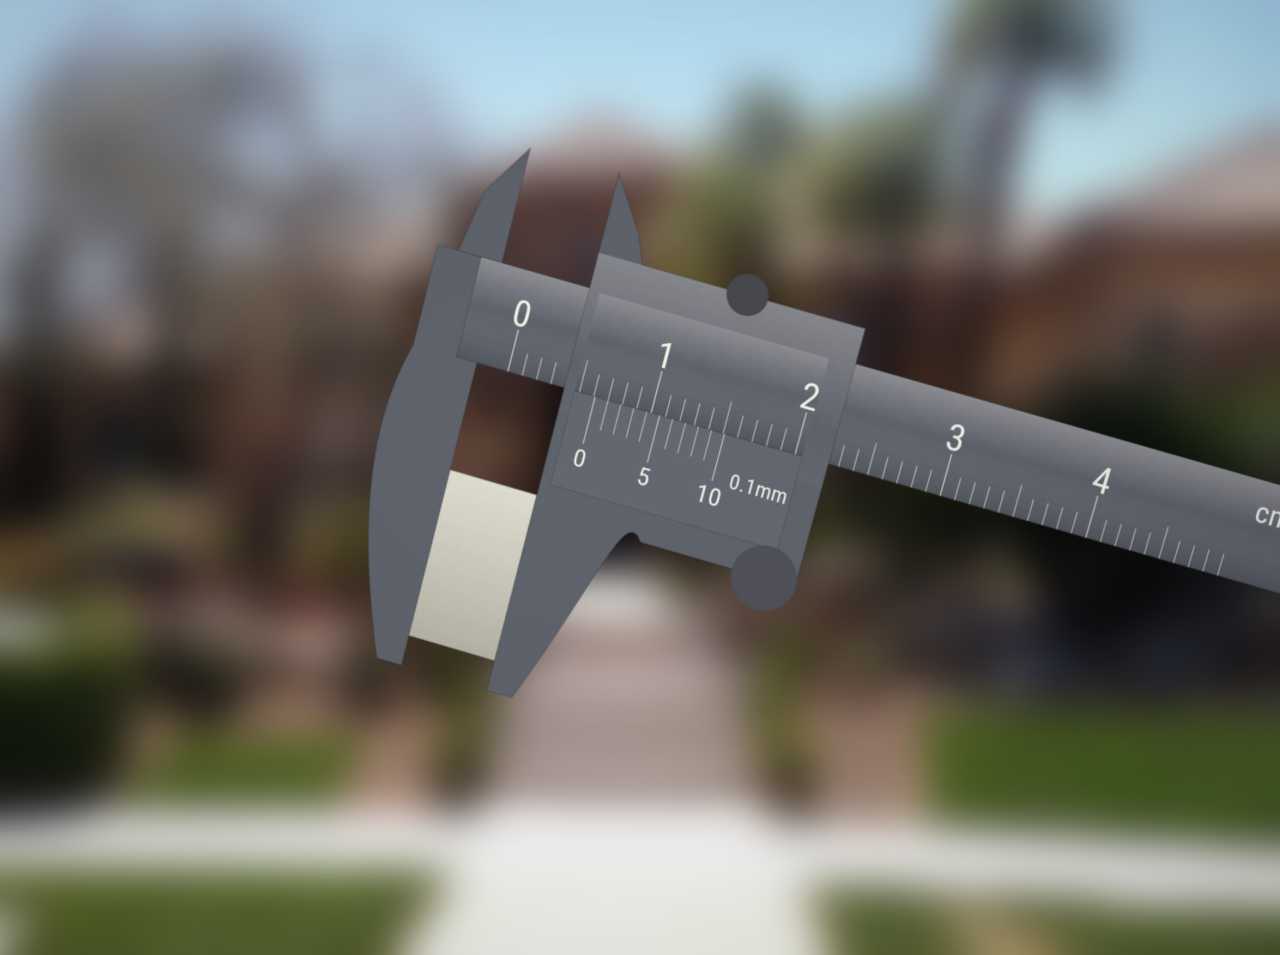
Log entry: 6.1 mm
